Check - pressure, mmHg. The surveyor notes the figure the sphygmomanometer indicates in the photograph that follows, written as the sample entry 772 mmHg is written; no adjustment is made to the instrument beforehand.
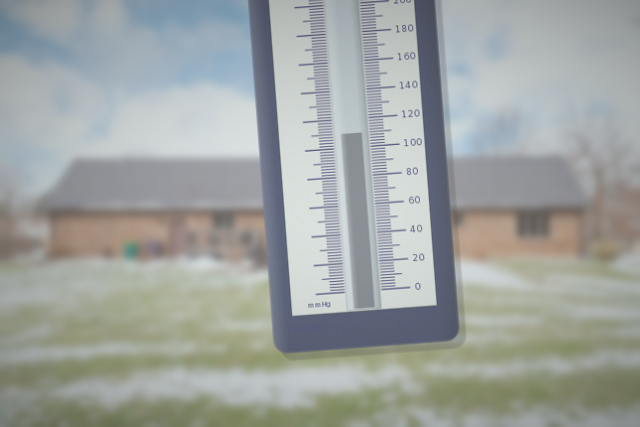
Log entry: 110 mmHg
